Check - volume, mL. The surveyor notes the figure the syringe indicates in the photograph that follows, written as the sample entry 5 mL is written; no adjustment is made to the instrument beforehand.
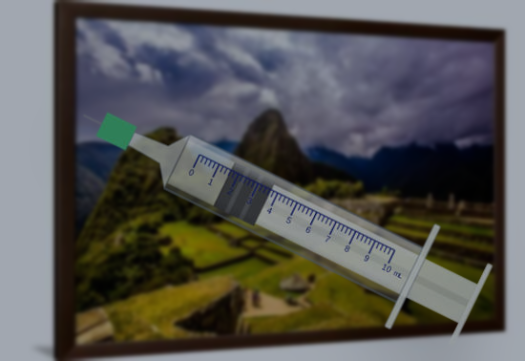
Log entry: 1.6 mL
